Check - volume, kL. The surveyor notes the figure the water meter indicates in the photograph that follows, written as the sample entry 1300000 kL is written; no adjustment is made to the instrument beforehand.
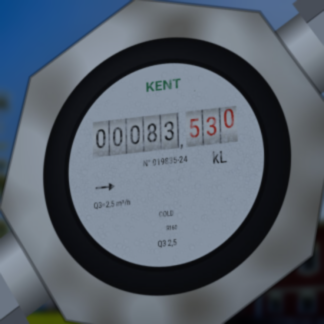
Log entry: 83.530 kL
